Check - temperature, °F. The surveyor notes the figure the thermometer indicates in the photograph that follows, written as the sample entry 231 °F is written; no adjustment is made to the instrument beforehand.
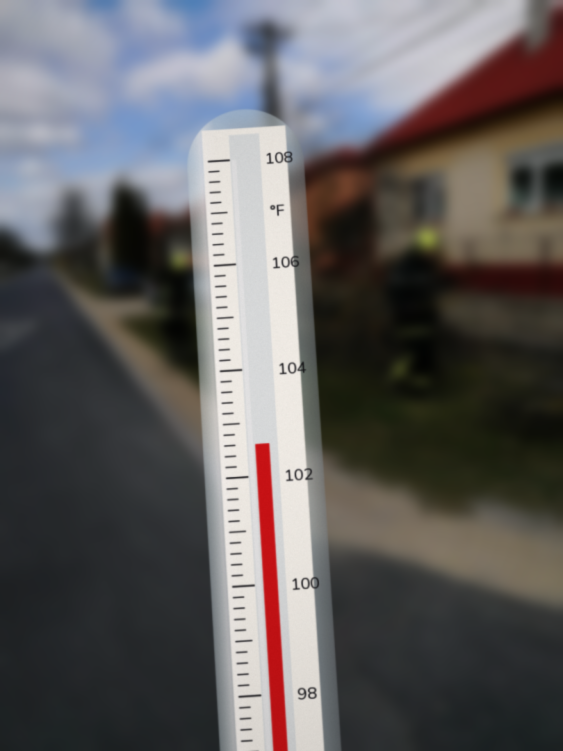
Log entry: 102.6 °F
